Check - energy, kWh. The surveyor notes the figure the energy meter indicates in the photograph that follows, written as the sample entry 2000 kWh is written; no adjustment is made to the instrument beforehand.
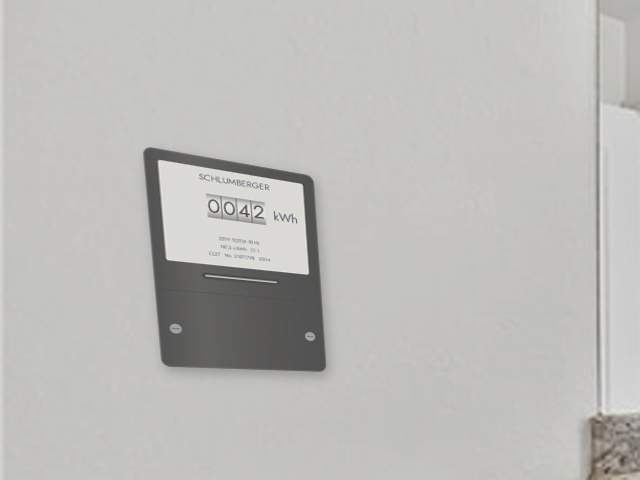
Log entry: 42 kWh
